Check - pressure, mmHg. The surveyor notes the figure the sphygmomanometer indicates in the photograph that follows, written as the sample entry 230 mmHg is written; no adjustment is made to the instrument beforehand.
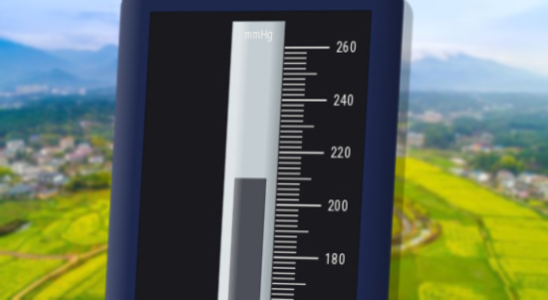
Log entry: 210 mmHg
